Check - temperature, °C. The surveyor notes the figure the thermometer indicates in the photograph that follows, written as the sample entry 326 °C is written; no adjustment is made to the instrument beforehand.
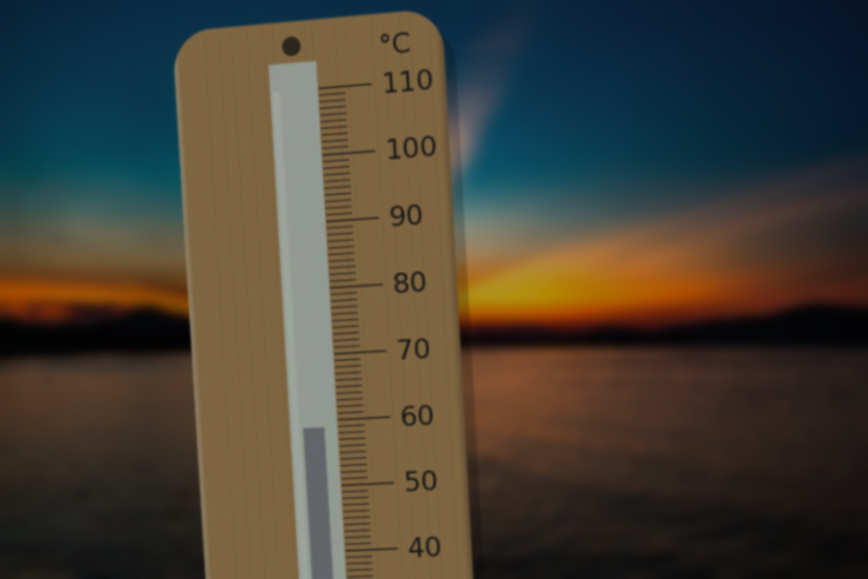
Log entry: 59 °C
